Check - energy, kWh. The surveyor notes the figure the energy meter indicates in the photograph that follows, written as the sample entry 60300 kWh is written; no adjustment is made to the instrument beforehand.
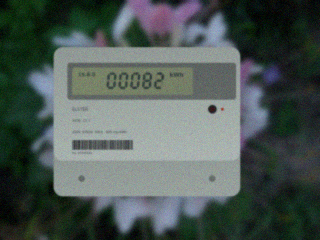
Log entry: 82 kWh
